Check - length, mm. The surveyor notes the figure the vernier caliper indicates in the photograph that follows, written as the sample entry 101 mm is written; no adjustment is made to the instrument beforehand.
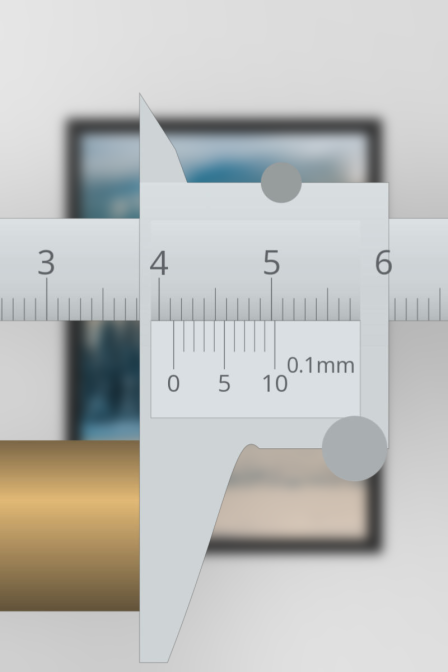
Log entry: 41.3 mm
